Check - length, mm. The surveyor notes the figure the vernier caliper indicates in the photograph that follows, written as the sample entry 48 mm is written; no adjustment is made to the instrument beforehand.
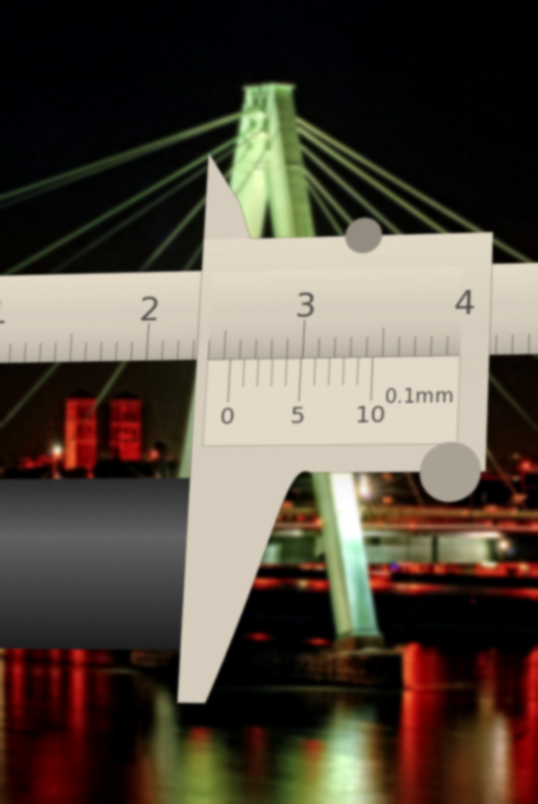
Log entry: 25.4 mm
